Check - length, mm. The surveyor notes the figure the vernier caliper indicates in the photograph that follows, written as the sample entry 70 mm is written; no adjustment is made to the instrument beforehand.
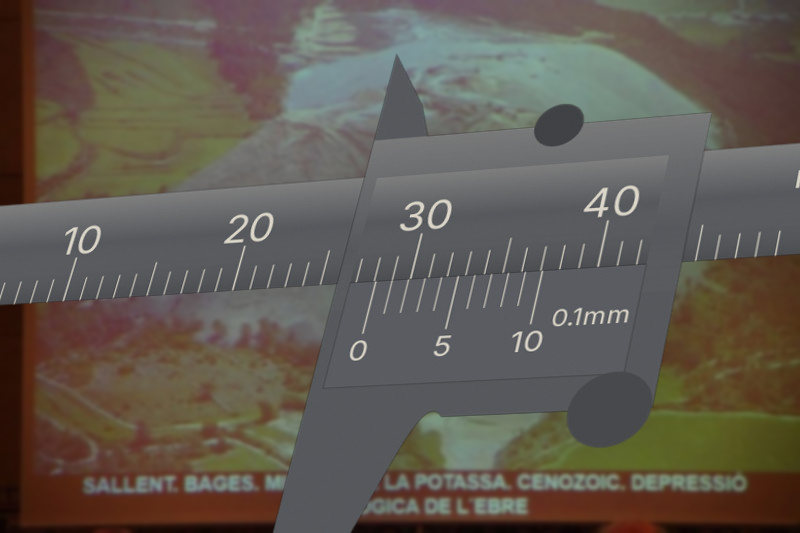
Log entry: 28.1 mm
